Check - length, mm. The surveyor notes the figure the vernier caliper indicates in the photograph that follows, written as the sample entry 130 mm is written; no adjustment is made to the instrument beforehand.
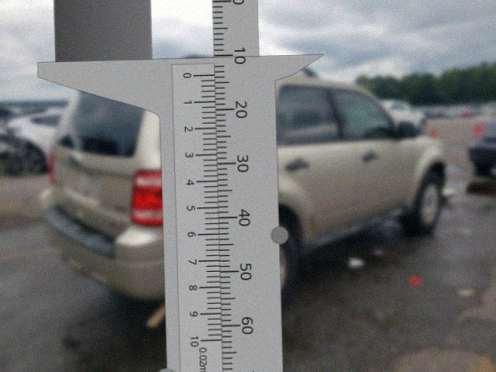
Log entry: 13.6 mm
